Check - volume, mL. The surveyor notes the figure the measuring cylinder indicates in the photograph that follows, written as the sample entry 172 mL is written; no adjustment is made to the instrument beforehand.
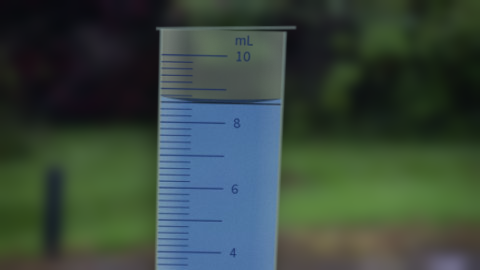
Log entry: 8.6 mL
